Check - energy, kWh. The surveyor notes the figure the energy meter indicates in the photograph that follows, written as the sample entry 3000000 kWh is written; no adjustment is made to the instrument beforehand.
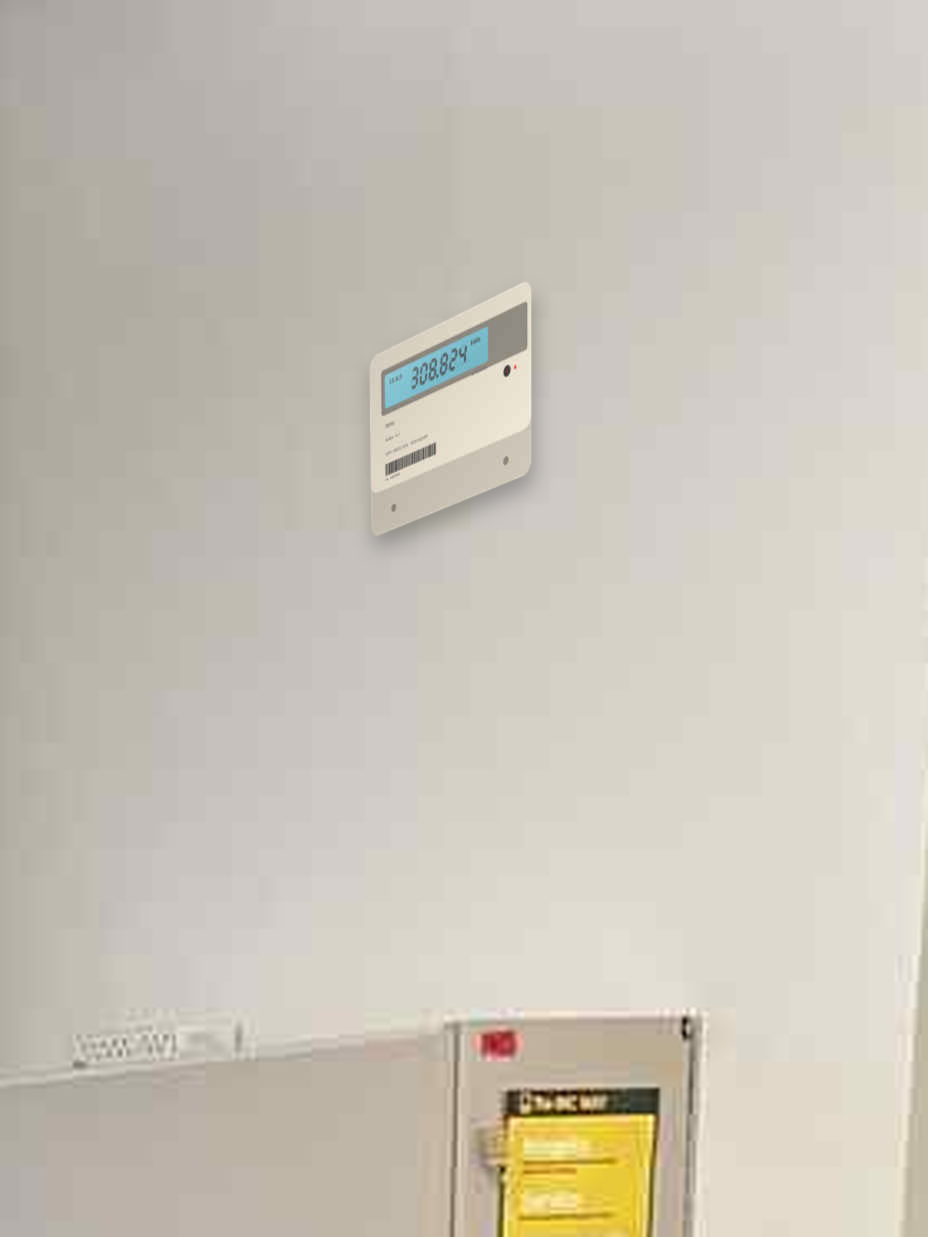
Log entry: 308.824 kWh
